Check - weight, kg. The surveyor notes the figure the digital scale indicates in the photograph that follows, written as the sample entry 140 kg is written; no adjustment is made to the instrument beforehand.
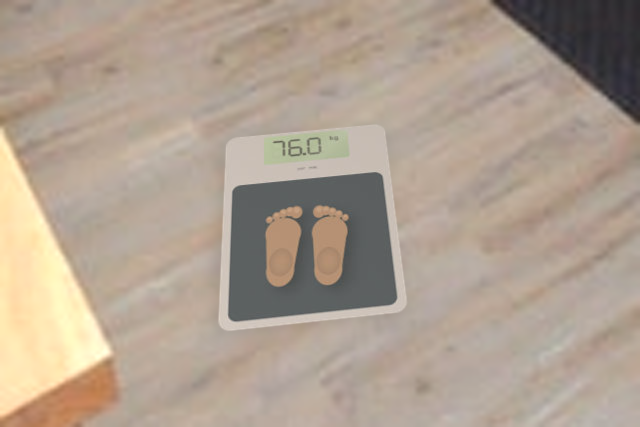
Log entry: 76.0 kg
